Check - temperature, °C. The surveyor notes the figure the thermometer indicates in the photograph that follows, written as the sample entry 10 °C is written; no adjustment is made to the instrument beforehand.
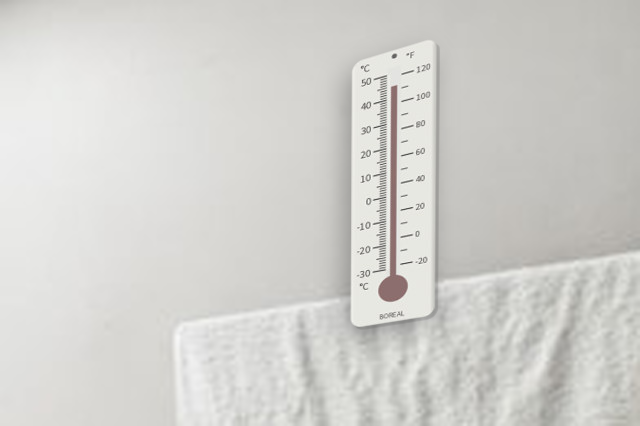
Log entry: 45 °C
